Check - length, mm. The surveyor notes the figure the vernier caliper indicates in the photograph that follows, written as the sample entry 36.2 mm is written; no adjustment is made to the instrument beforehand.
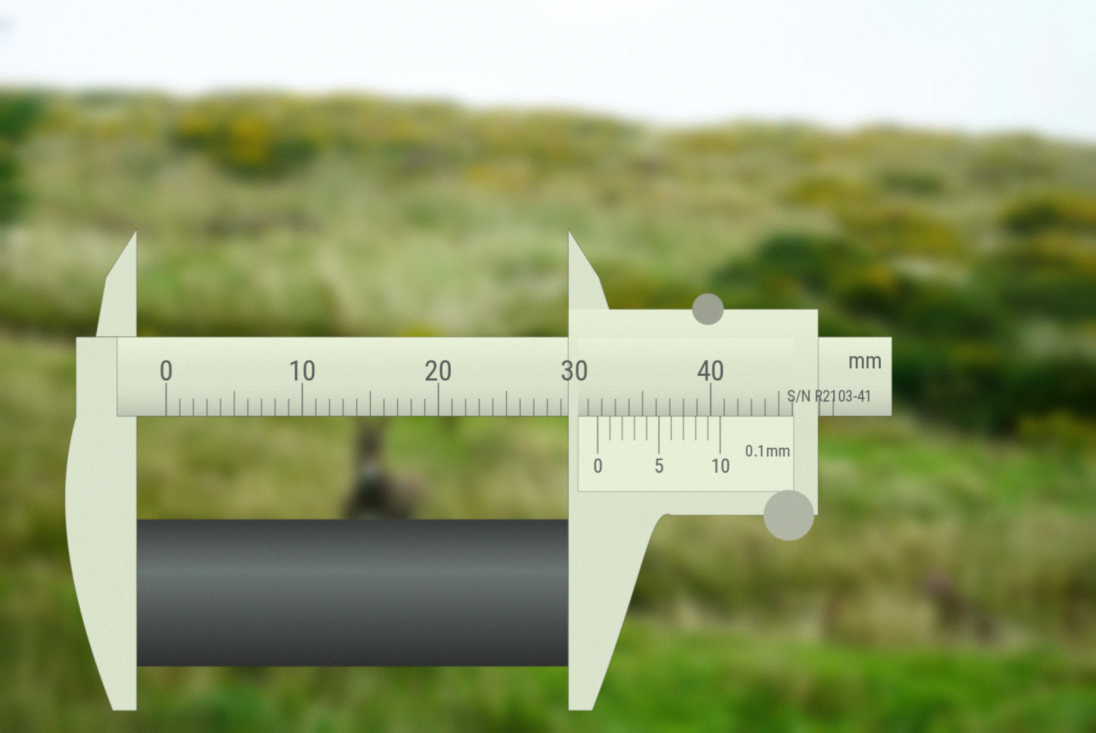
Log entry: 31.7 mm
